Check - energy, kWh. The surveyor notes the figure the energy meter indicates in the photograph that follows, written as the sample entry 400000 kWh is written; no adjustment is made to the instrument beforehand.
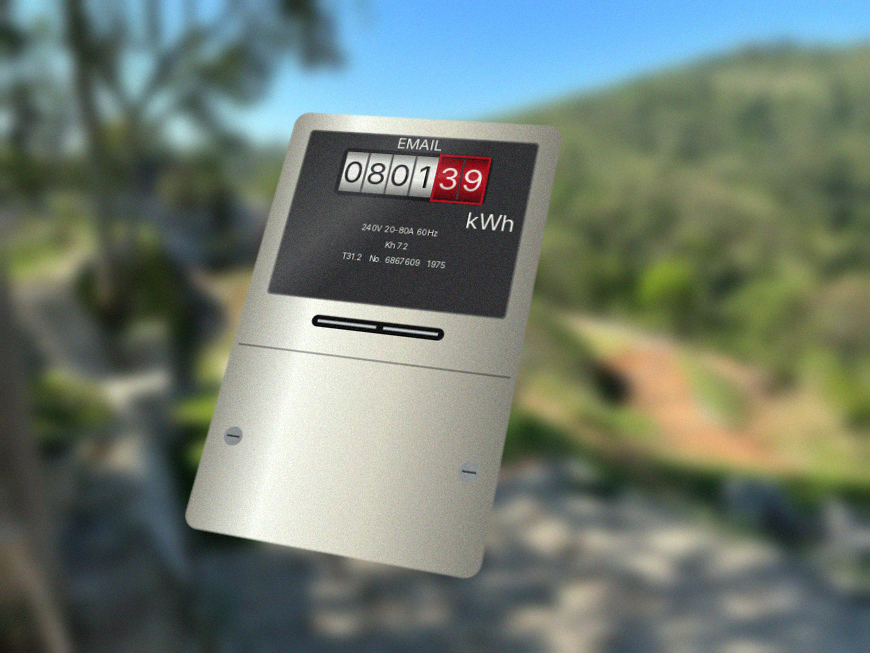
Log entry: 801.39 kWh
